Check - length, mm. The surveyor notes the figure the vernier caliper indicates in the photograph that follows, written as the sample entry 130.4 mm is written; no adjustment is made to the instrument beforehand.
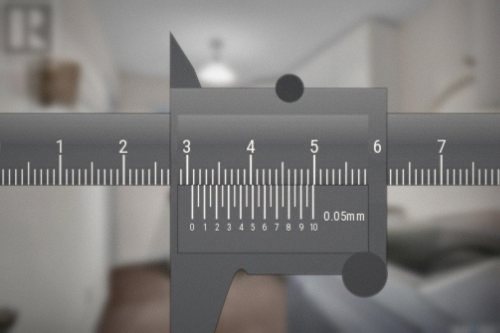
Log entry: 30.8 mm
